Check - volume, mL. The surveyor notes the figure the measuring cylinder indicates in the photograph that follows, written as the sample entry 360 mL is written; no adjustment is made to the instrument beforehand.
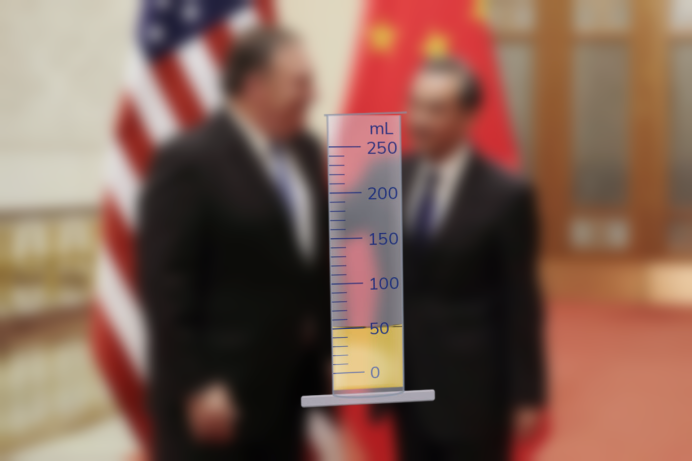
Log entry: 50 mL
